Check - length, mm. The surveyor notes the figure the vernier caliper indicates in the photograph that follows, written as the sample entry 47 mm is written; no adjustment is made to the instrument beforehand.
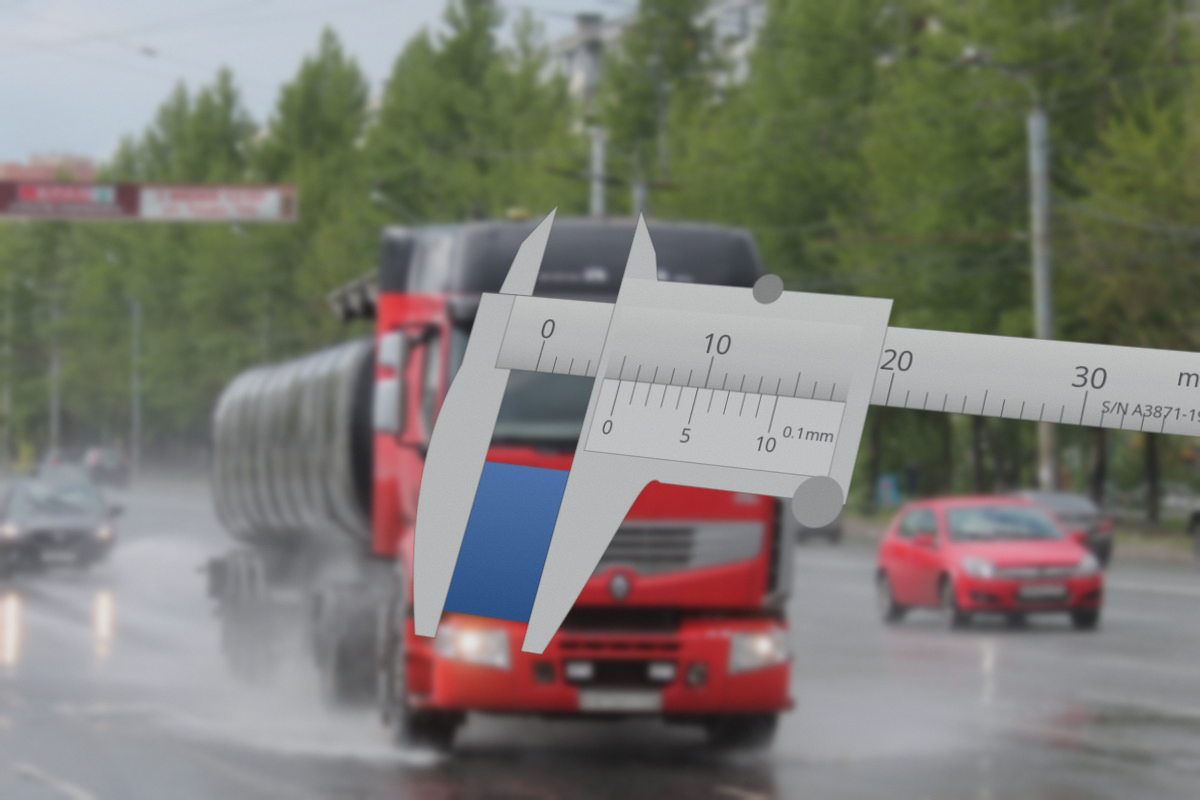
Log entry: 5.1 mm
